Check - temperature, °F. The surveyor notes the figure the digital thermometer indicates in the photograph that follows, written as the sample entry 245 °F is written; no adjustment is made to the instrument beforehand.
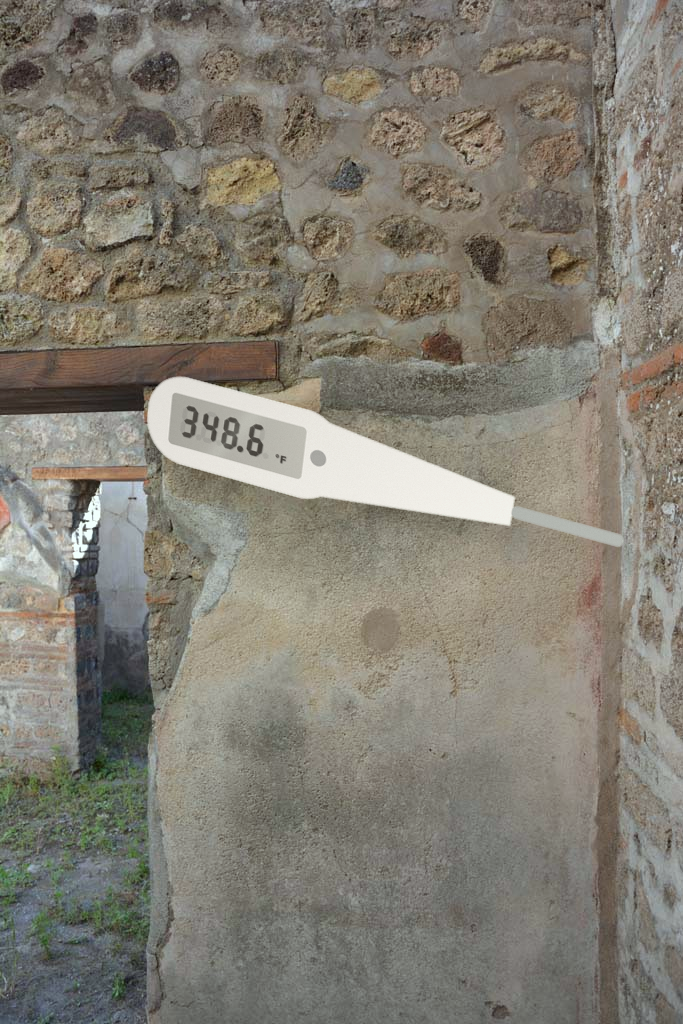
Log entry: 348.6 °F
